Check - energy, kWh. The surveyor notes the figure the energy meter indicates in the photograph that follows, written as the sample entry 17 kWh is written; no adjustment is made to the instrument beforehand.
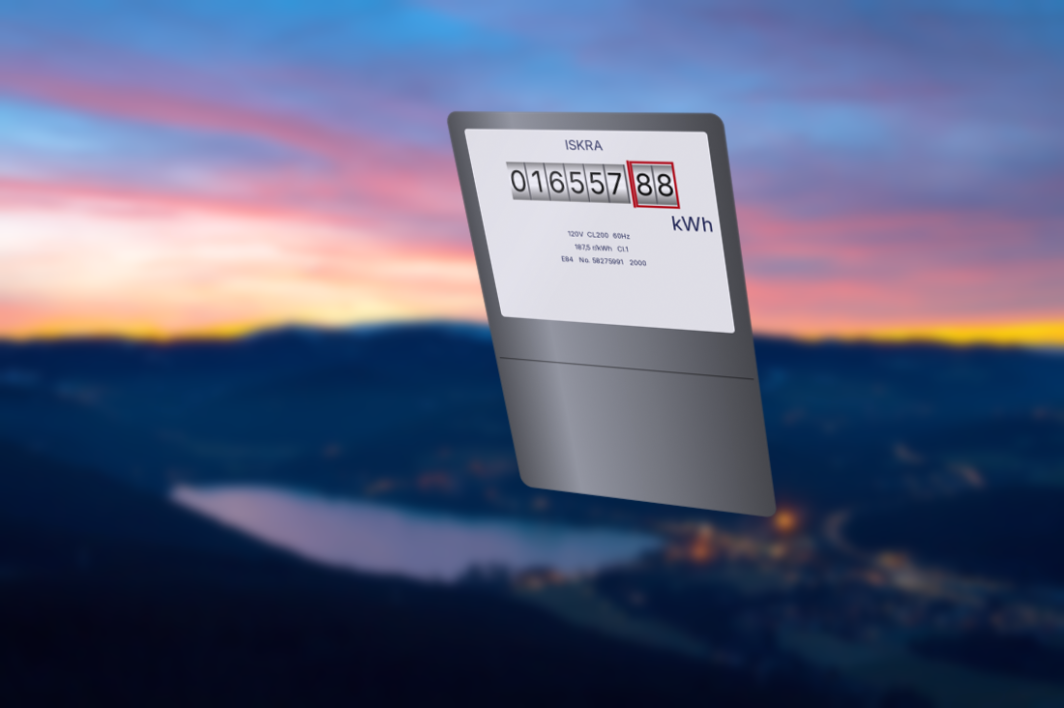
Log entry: 16557.88 kWh
